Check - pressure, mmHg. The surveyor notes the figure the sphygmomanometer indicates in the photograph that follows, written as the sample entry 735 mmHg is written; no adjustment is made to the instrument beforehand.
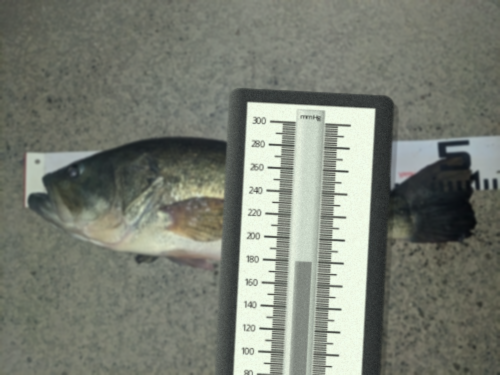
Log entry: 180 mmHg
